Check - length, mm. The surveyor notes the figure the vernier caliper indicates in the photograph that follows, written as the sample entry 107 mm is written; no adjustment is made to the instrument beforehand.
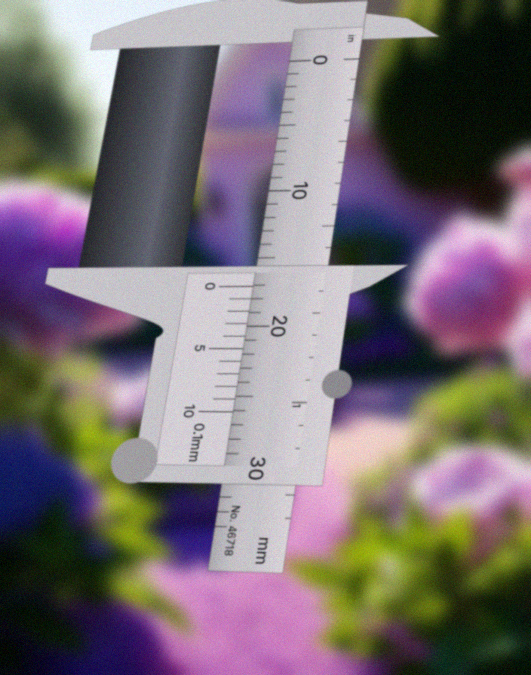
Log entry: 17.1 mm
